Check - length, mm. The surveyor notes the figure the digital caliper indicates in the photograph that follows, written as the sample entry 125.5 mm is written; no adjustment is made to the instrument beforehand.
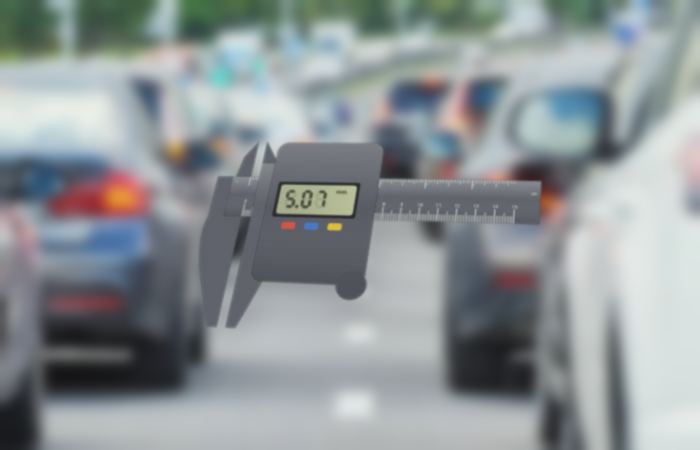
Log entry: 5.07 mm
